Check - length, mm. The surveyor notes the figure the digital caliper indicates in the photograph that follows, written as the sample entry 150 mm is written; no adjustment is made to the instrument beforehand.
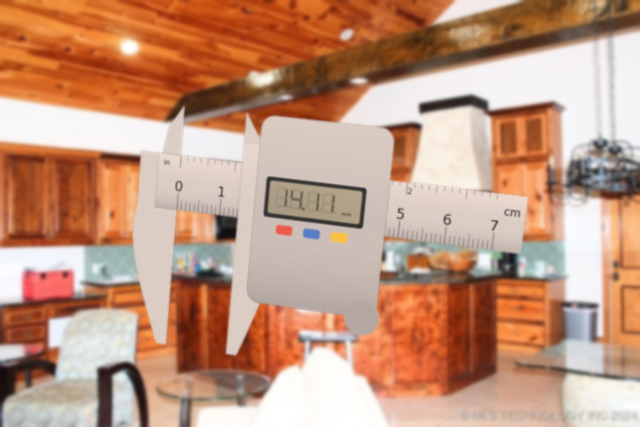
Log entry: 14.11 mm
